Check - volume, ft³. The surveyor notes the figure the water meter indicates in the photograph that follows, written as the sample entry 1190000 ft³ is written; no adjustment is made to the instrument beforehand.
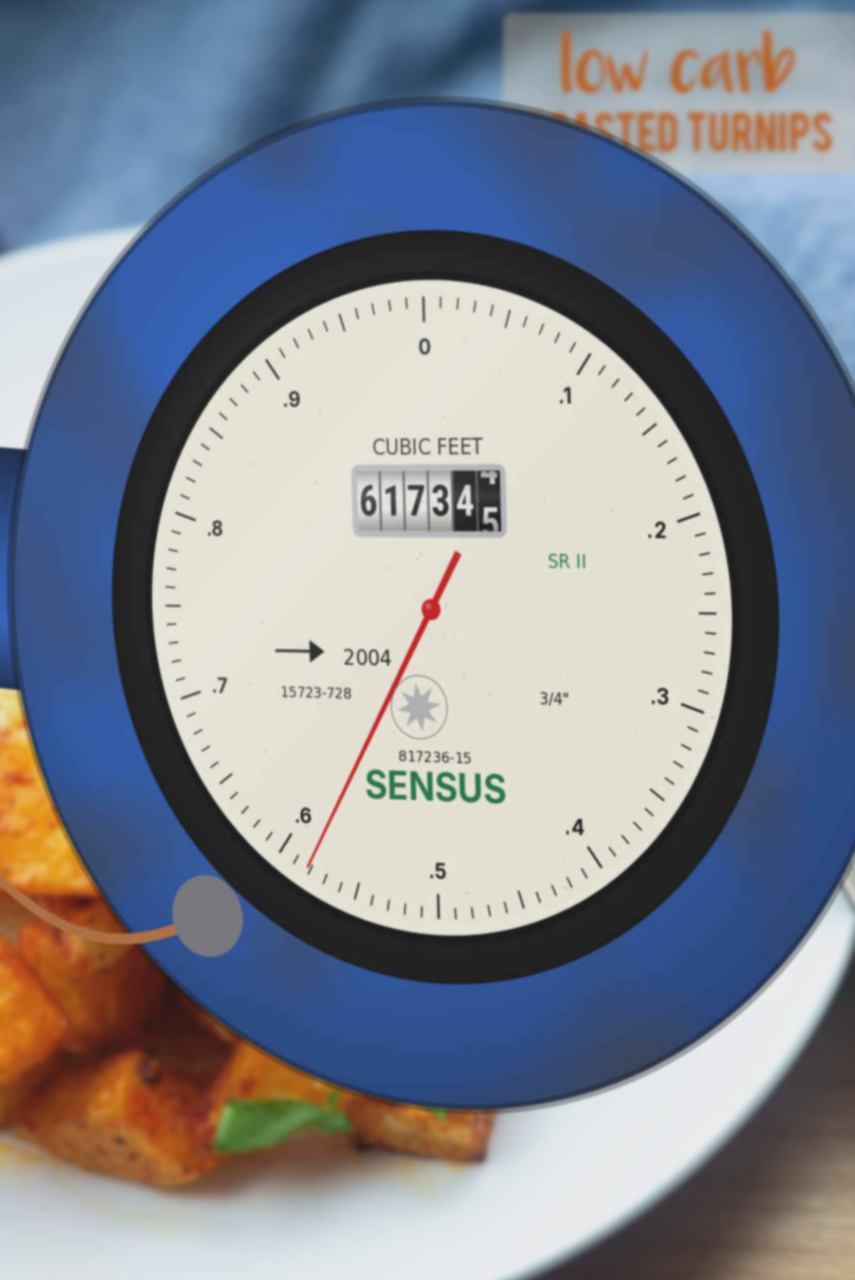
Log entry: 617344.58 ft³
